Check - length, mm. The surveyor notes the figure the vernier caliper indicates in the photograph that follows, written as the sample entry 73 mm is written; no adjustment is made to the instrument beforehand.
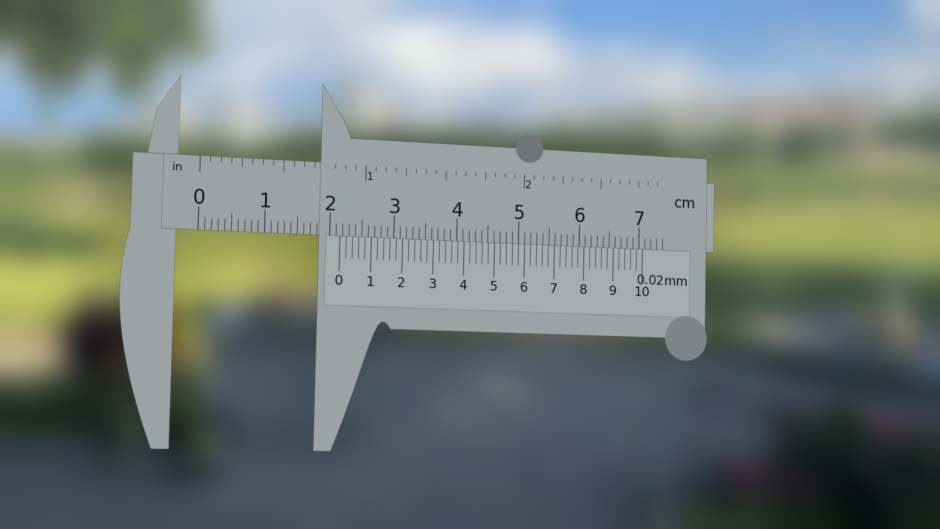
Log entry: 21.6 mm
